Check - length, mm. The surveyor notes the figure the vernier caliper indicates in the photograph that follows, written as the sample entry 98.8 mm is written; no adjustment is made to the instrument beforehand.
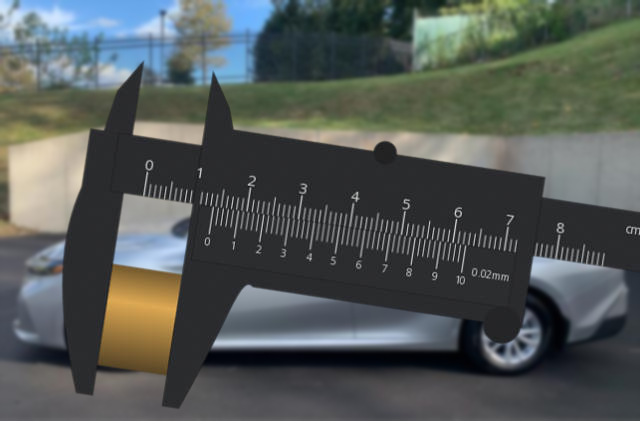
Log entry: 13.5 mm
